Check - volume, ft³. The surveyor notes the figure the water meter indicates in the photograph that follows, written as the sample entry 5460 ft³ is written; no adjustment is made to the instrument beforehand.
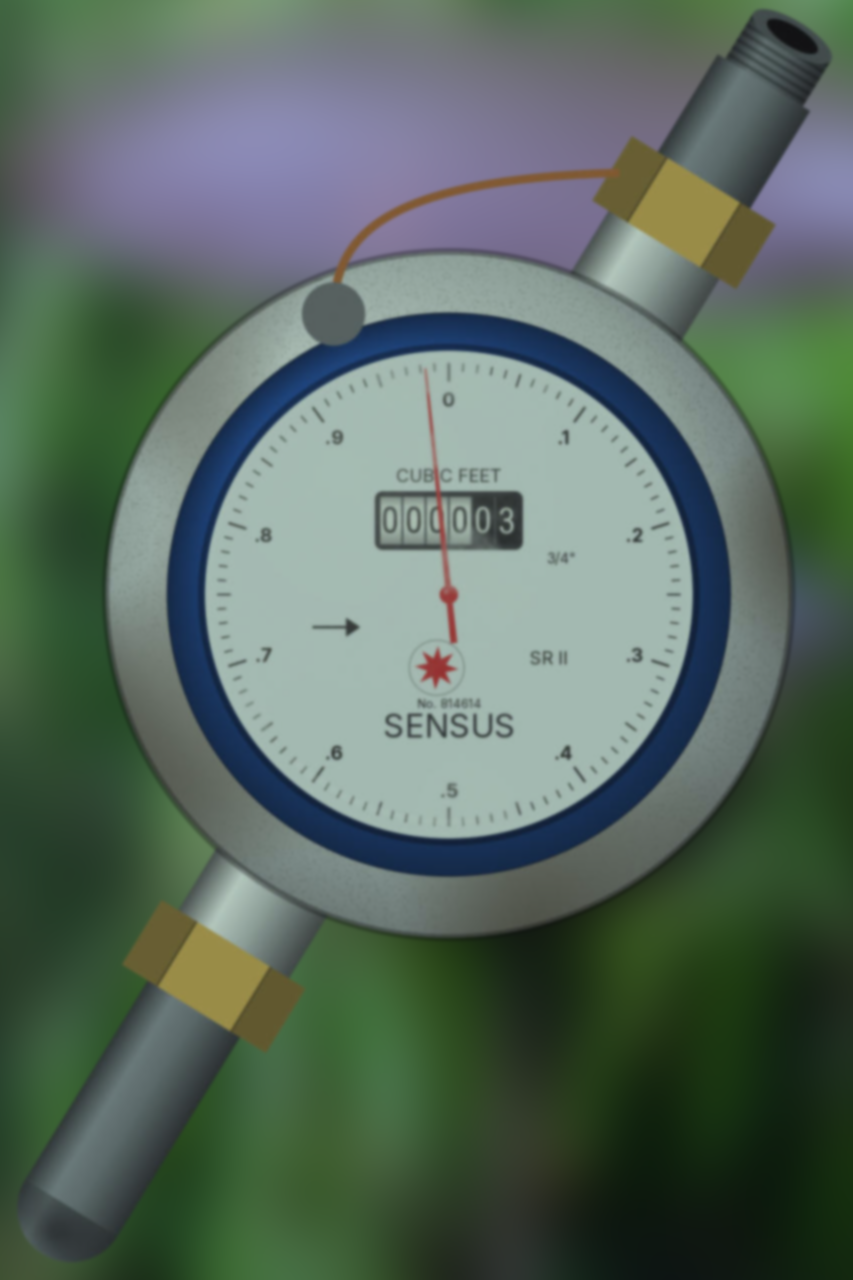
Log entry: 2.98 ft³
